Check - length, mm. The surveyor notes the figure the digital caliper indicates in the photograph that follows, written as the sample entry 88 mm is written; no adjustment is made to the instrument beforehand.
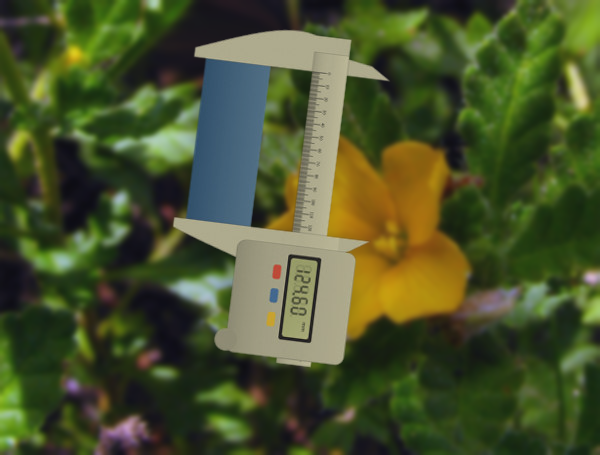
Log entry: 124.60 mm
